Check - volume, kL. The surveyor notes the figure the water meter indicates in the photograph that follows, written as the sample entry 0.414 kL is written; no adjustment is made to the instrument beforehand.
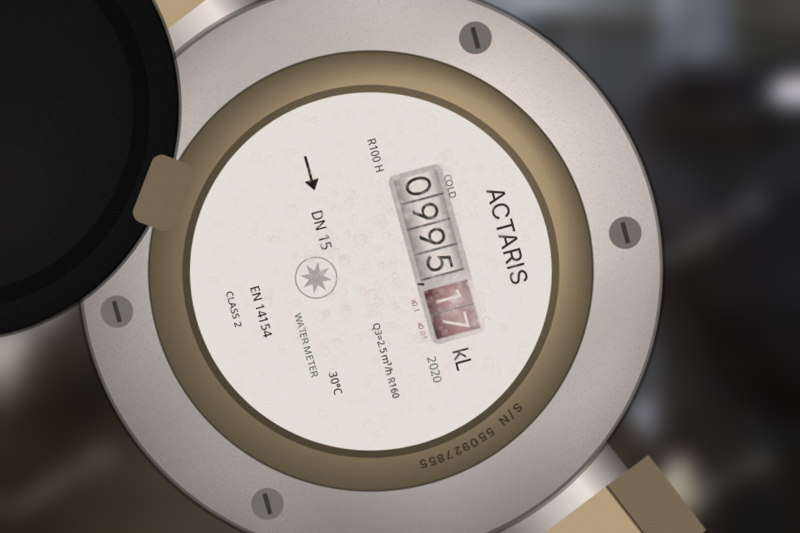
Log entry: 995.17 kL
